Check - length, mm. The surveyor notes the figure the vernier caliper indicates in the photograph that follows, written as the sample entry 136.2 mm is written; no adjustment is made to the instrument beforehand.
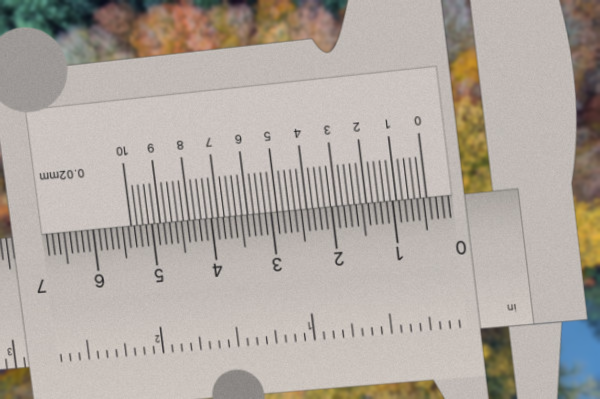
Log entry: 4.5 mm
